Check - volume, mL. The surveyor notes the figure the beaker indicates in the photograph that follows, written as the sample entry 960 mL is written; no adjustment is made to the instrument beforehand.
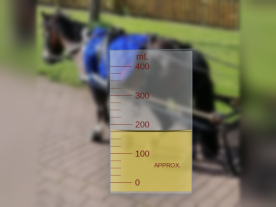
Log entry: 175 mL
